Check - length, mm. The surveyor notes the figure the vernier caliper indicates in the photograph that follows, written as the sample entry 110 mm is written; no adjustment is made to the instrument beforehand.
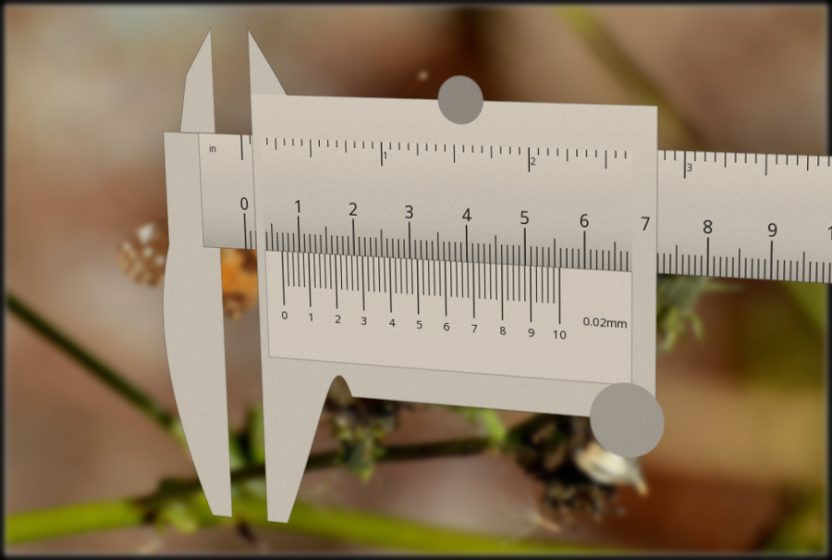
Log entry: 6.8 mm
